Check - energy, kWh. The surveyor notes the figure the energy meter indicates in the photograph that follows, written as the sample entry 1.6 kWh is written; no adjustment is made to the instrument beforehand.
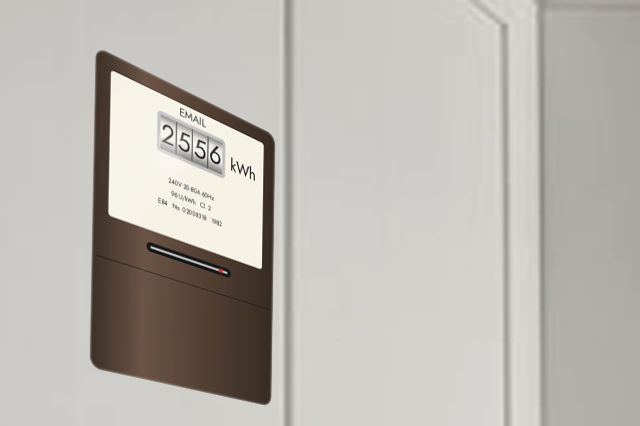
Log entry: 2556 kWh
